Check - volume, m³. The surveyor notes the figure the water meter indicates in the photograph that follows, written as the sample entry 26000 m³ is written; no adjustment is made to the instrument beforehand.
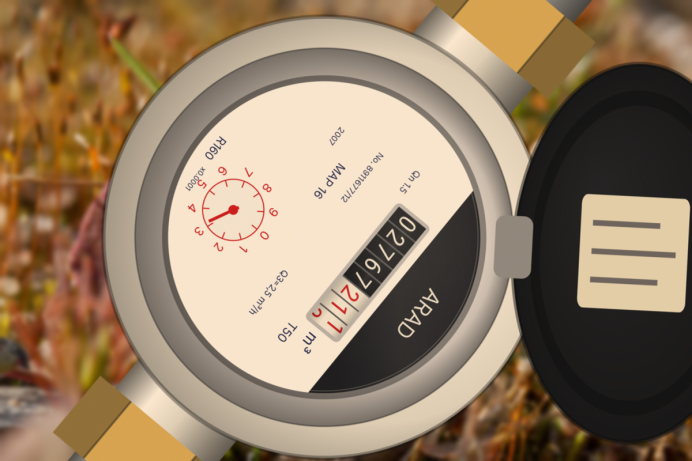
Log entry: 2767.2113 m³
